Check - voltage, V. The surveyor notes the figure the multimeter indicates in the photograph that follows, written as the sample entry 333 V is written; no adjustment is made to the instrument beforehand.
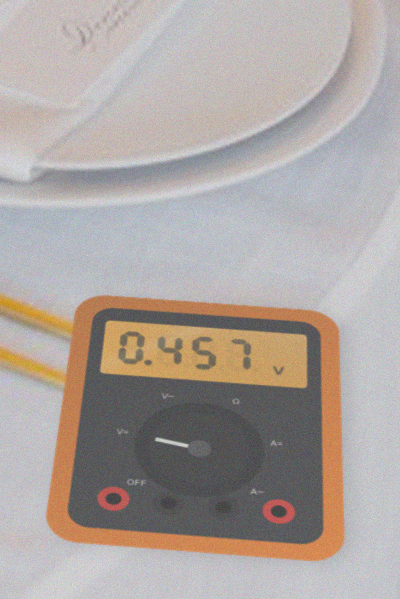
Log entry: 0.457 V
